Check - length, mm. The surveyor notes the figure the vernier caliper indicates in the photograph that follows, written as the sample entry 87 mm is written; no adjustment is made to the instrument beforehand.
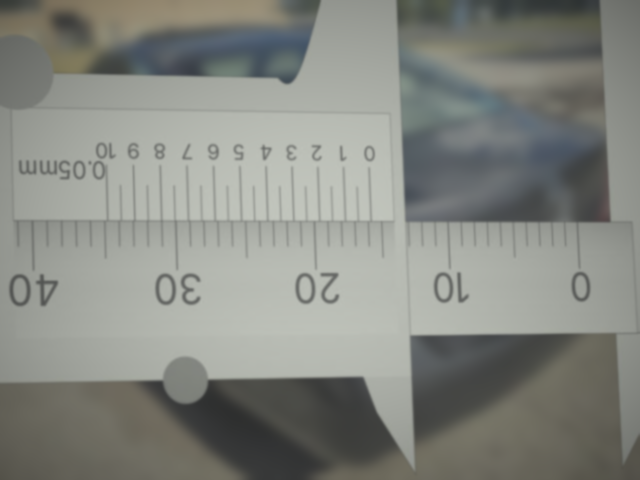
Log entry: 15.8 mm
